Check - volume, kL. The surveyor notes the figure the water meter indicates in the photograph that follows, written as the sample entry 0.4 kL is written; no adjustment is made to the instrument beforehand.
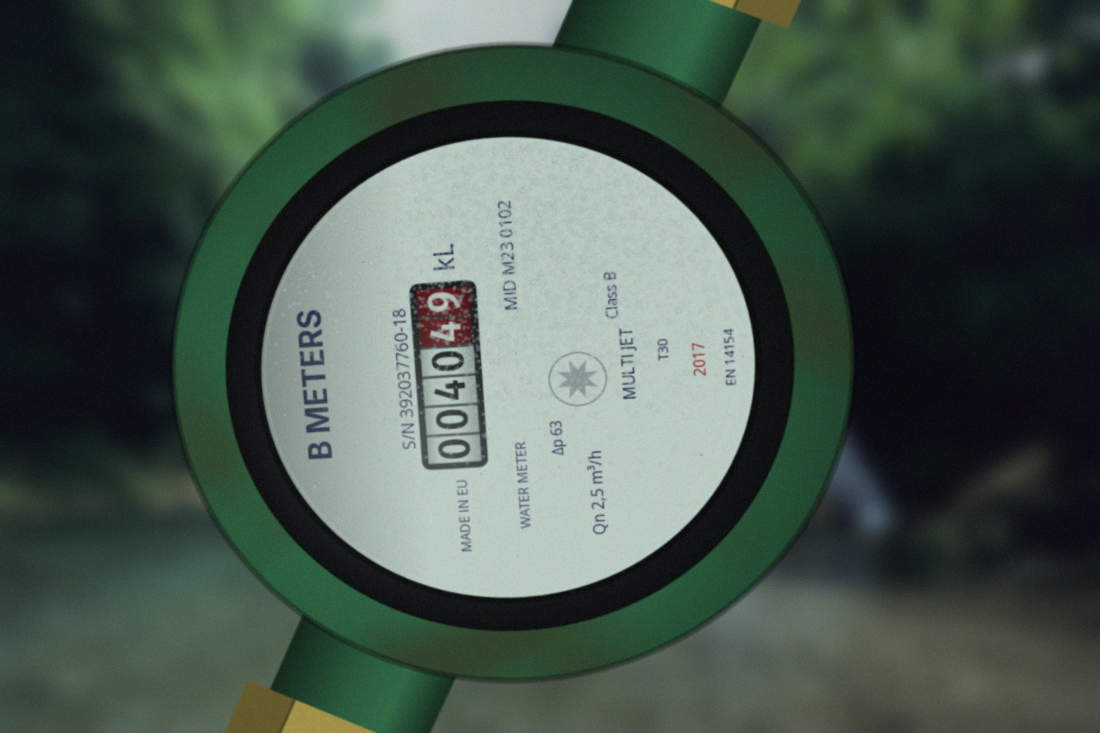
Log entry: 40.49 kL
